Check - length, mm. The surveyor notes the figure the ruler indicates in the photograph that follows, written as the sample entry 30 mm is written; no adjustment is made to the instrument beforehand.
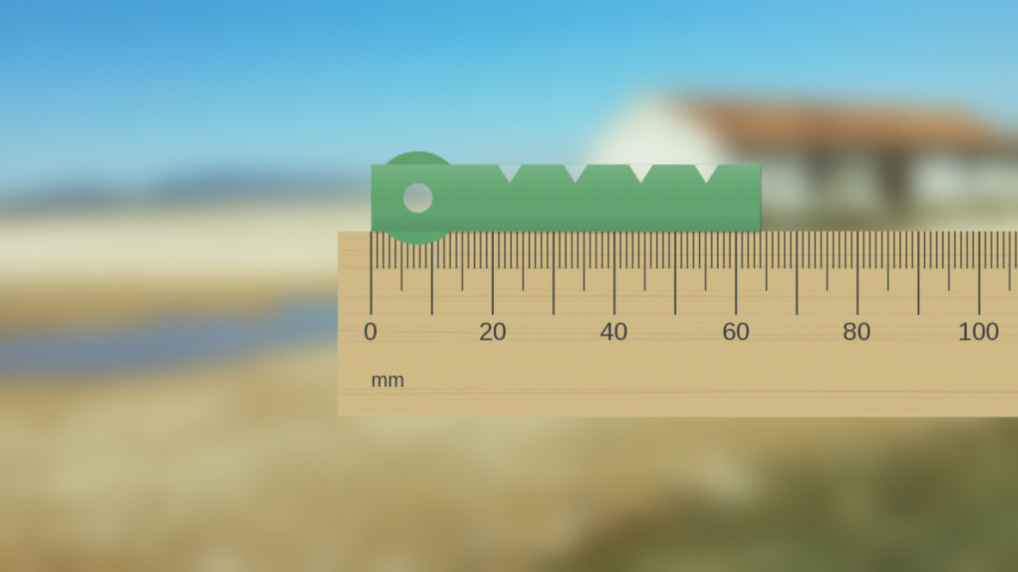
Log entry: 64 mm
